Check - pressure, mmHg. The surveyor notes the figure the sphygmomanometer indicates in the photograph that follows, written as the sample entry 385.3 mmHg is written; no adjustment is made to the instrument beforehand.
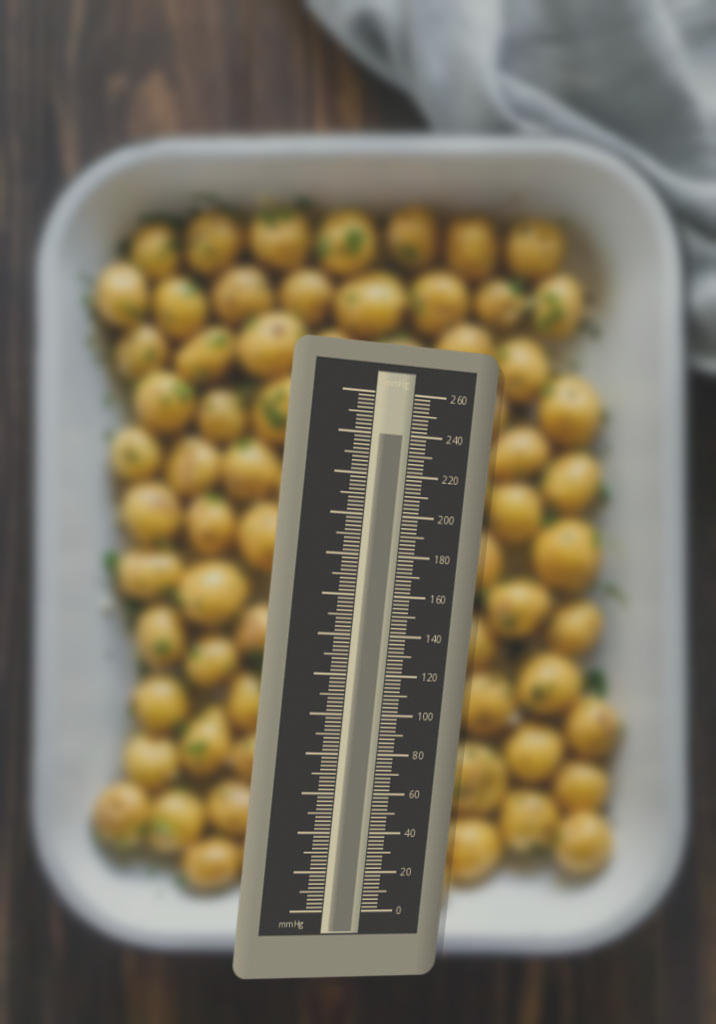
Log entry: 240 mmHg
